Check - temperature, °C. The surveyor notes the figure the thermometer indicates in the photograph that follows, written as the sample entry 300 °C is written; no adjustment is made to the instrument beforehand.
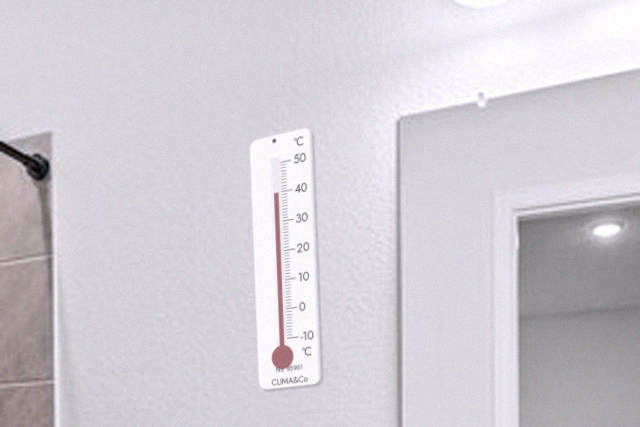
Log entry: 40 °C
